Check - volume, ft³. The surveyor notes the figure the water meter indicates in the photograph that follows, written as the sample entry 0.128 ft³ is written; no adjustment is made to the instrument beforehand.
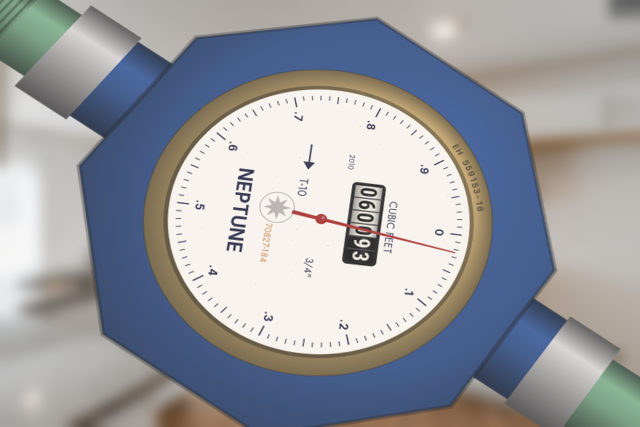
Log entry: 60093.02 ft³
